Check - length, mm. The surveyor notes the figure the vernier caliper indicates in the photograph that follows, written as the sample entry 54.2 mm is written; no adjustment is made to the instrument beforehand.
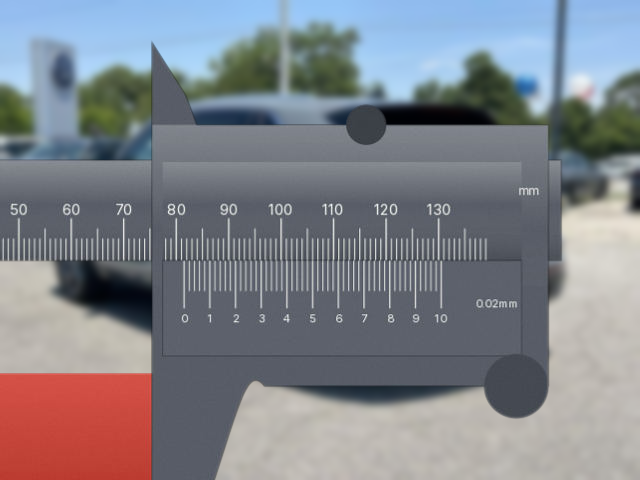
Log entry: 81.5 mm
